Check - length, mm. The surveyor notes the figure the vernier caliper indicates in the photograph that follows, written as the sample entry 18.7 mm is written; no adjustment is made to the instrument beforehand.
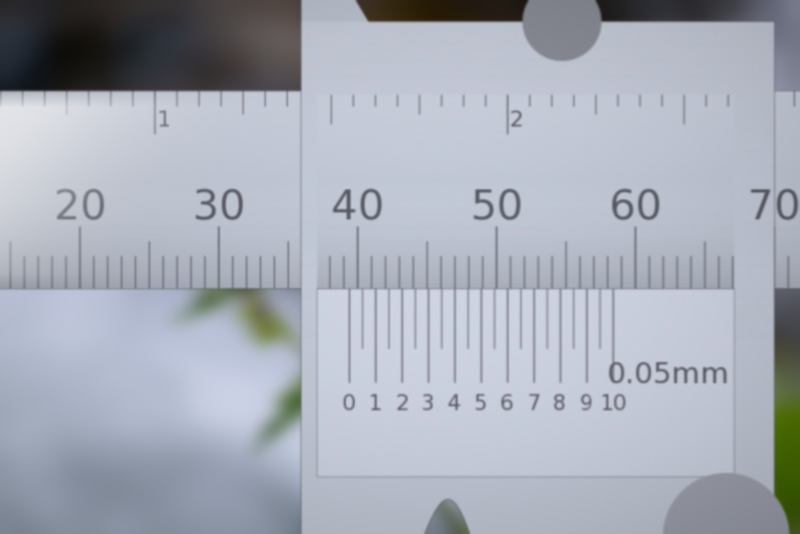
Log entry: 39.4 mm
